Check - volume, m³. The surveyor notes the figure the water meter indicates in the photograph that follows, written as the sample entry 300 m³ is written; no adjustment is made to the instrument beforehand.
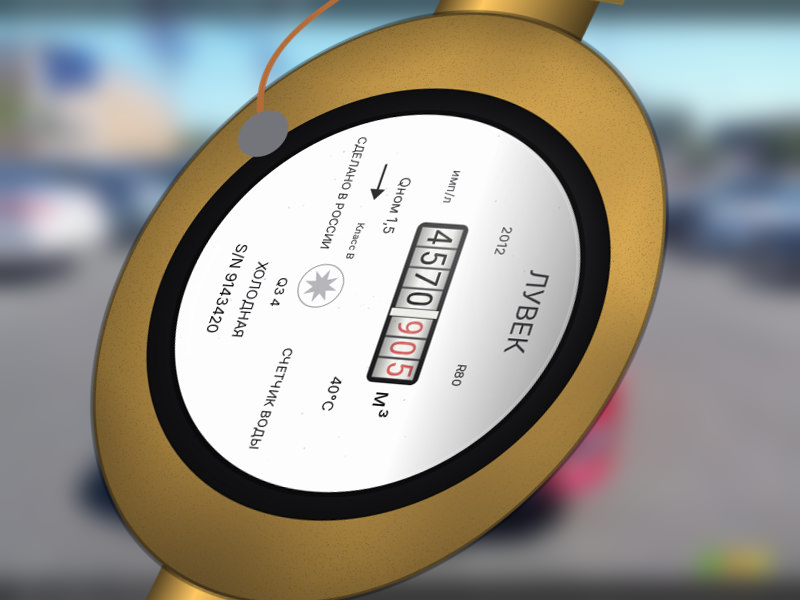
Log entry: 4570.905 m³
